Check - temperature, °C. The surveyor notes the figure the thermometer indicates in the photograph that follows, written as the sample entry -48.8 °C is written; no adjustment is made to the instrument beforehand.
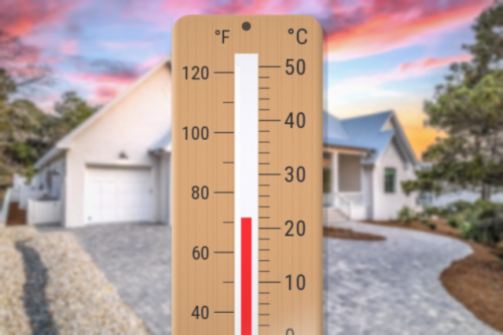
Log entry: 22 °C
